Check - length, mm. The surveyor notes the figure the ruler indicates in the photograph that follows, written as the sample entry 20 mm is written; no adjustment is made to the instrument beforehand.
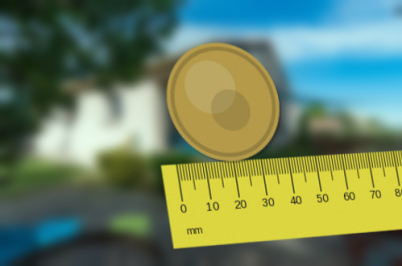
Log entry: 40 mm
